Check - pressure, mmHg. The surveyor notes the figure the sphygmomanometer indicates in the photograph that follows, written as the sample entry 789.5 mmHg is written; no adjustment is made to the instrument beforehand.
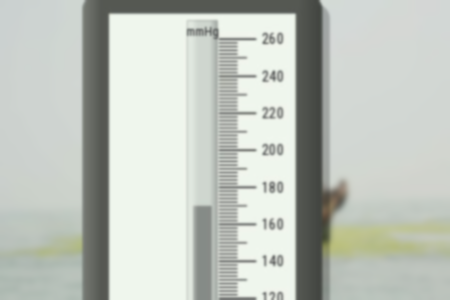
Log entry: 170 mmHg
